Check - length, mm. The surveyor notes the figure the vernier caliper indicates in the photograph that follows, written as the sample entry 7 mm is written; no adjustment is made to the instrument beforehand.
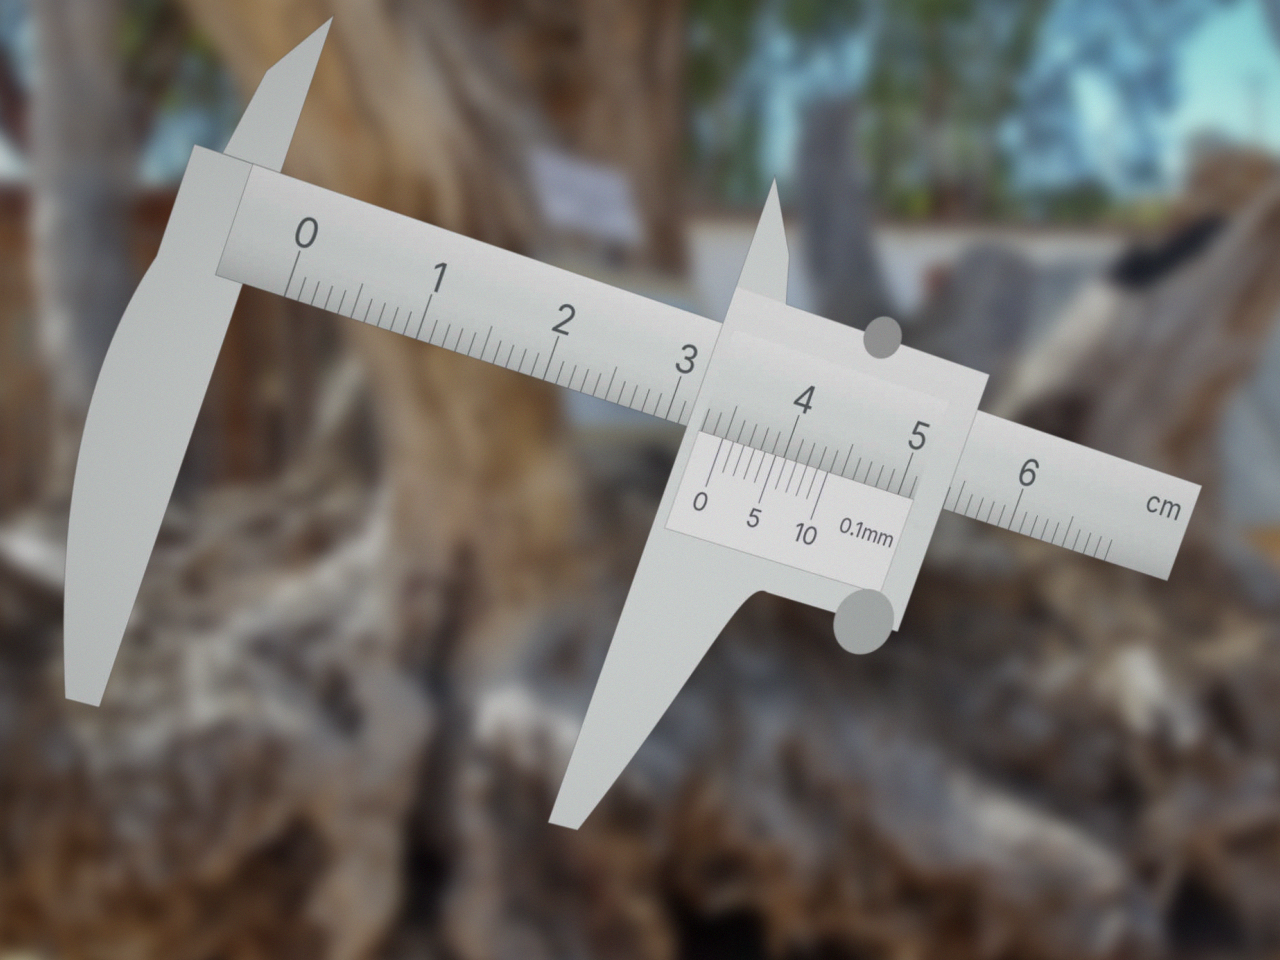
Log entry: 34.8 mm
